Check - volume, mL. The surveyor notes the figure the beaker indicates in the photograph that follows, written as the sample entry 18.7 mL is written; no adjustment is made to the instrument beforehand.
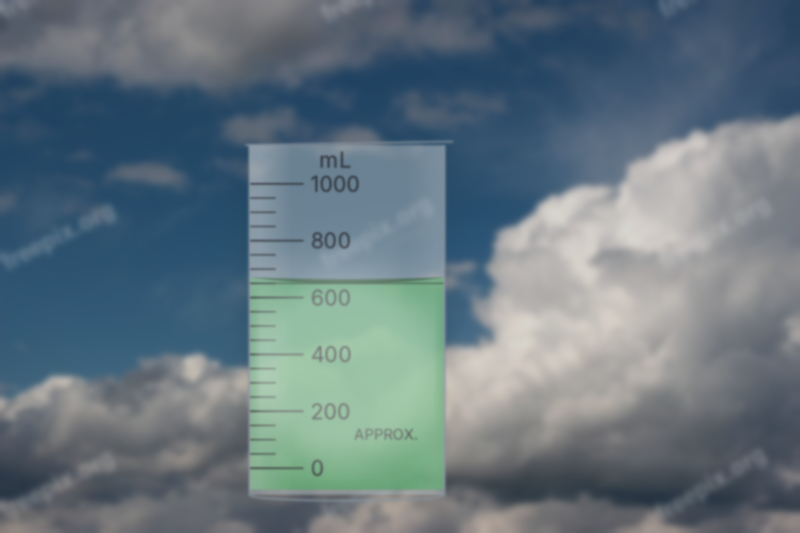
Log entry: 650 mL
